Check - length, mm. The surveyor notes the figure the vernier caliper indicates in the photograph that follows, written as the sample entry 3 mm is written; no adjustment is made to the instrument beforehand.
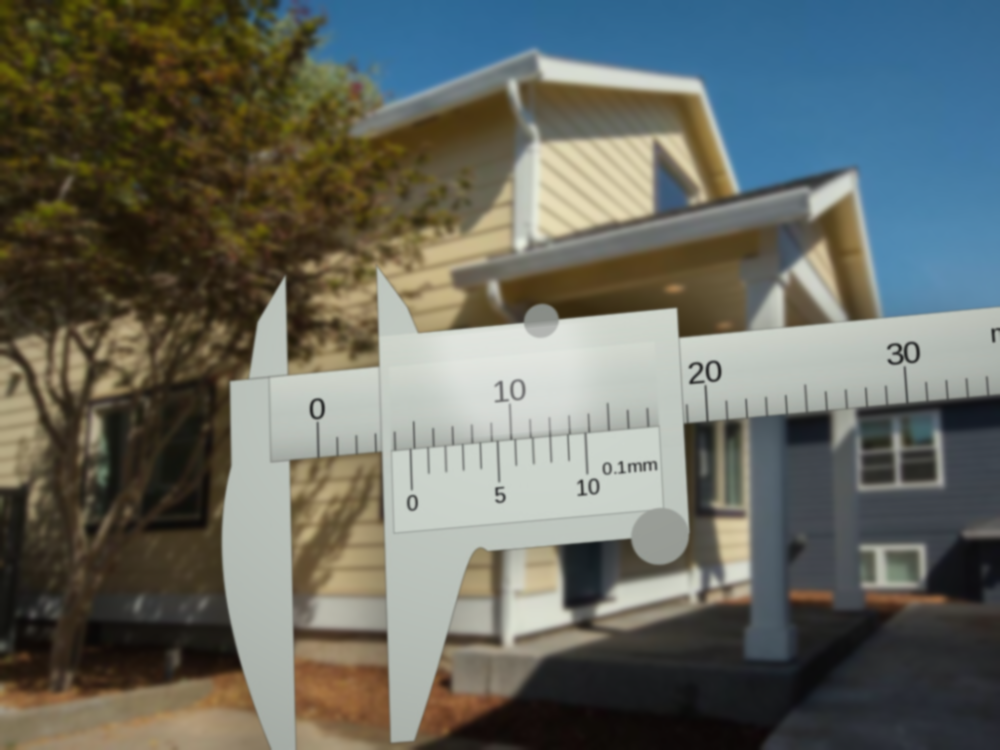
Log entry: 4.8 mm
